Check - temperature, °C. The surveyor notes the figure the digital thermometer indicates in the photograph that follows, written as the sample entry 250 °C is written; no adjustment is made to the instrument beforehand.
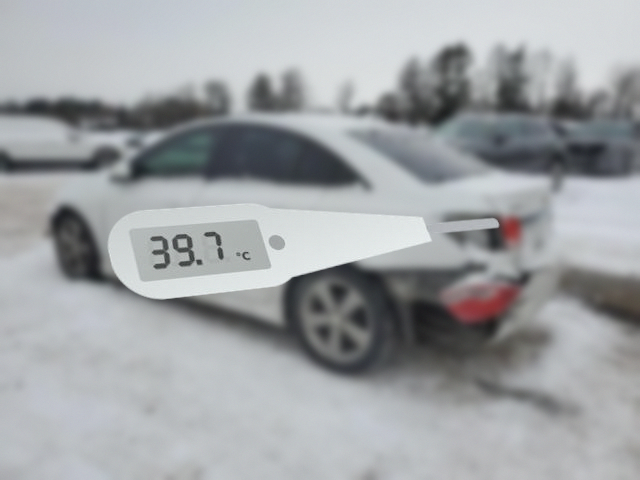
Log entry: 39.7 °C
